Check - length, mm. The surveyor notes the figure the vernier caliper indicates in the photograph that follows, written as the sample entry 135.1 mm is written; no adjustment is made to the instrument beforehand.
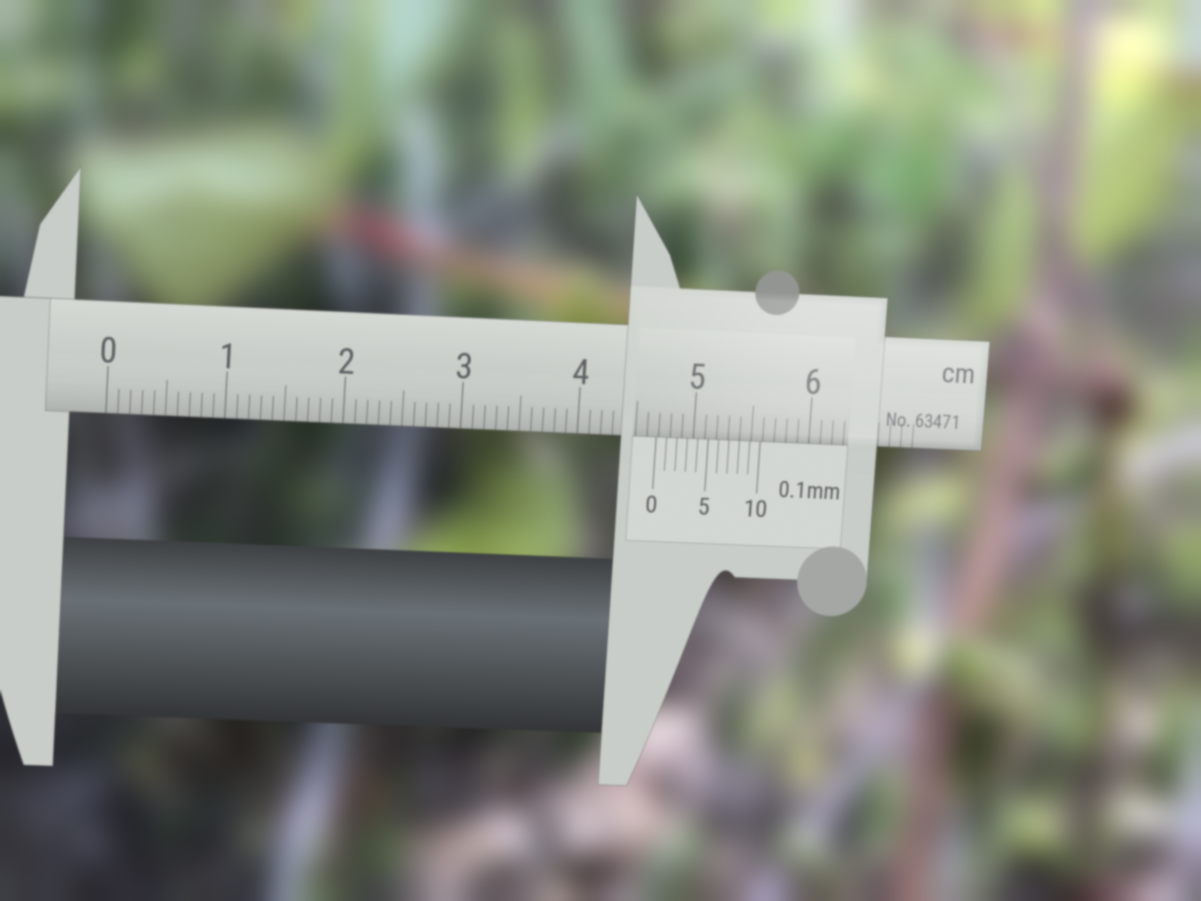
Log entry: 46.8 mm
